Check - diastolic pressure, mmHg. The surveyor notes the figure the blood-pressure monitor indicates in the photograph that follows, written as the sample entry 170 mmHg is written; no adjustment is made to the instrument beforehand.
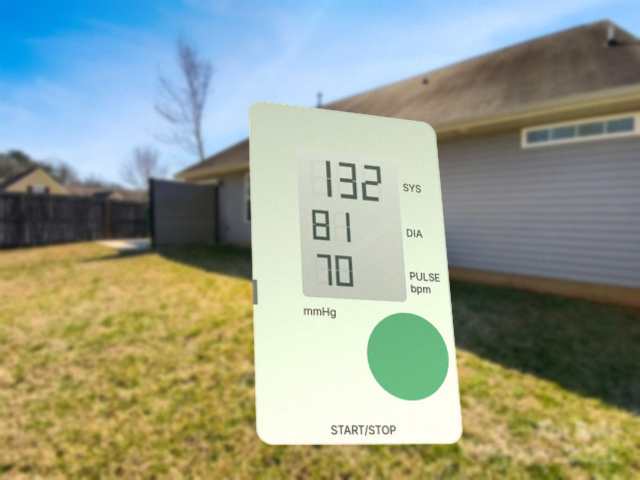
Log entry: 81 mmHg
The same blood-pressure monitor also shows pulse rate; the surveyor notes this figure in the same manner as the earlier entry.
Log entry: 70 bpm
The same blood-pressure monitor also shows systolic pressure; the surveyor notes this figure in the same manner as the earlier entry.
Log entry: 132 mmHg
